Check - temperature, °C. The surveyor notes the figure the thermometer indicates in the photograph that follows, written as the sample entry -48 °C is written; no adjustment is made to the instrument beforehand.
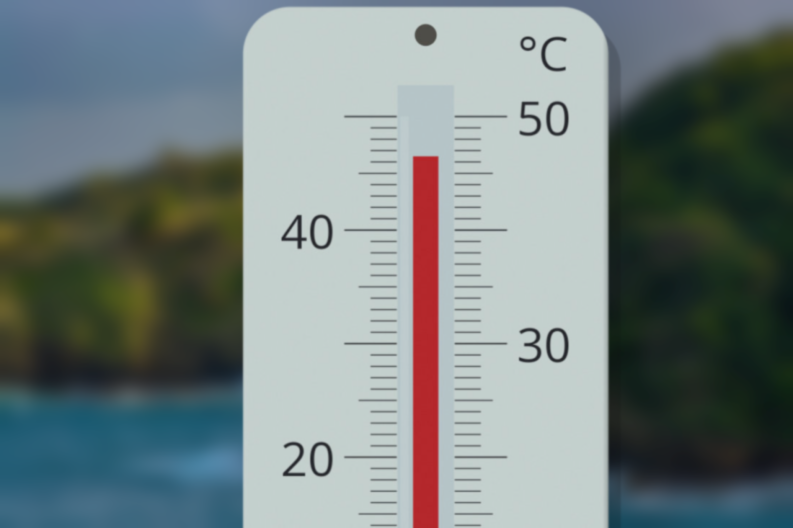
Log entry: 46.5 °C
